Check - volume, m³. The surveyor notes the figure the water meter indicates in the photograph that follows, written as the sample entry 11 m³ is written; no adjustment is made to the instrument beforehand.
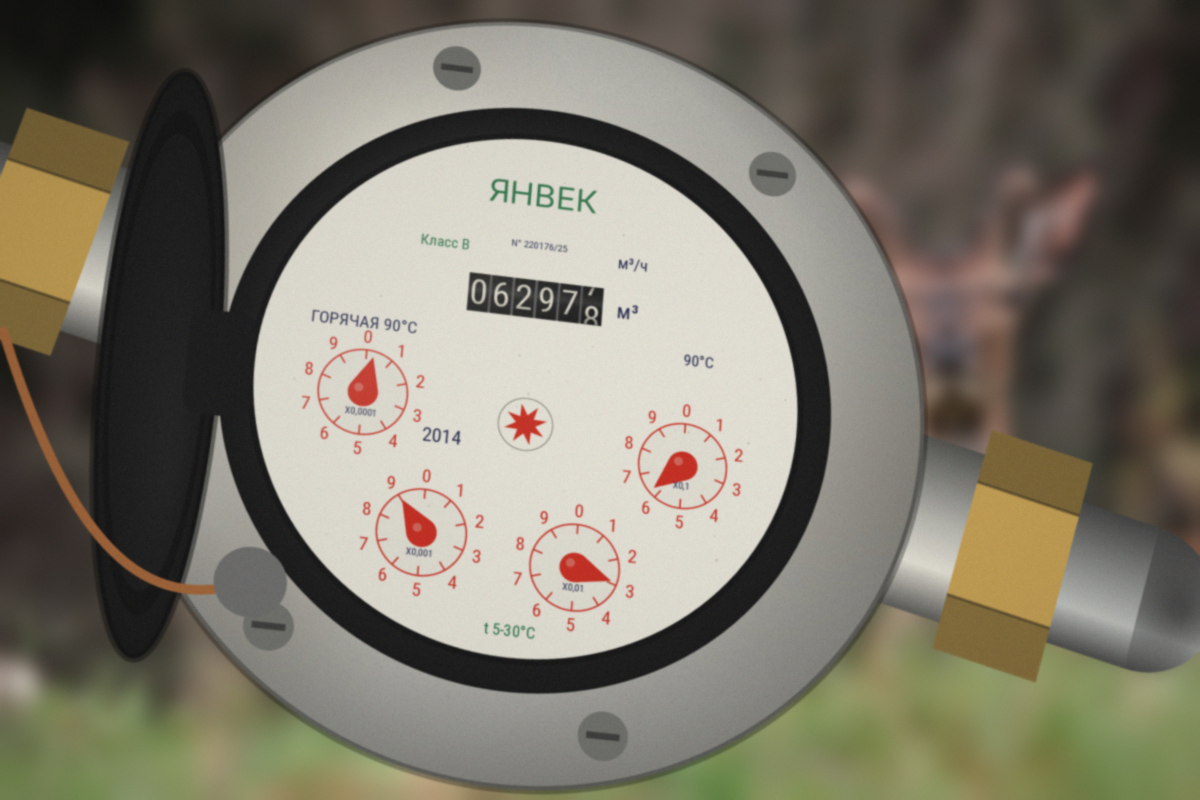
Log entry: 62977.6290 m³
